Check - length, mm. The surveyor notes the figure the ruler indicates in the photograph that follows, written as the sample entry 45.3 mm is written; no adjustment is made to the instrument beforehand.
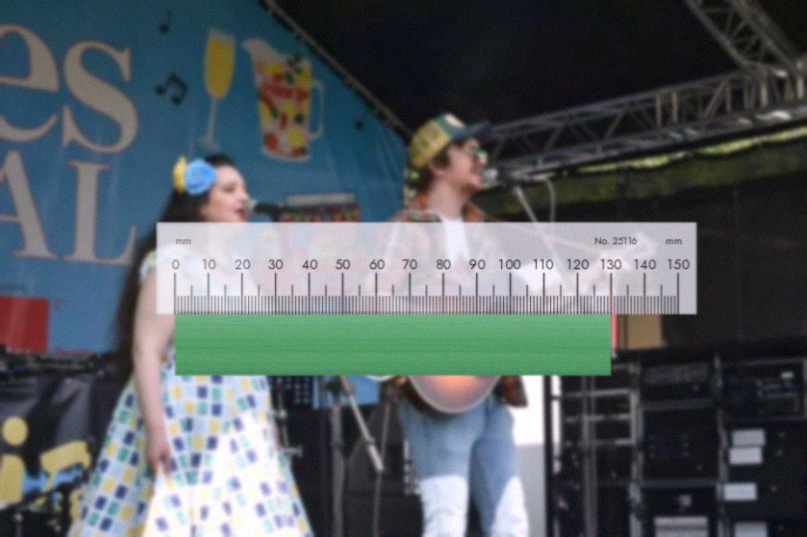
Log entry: 130 mm
